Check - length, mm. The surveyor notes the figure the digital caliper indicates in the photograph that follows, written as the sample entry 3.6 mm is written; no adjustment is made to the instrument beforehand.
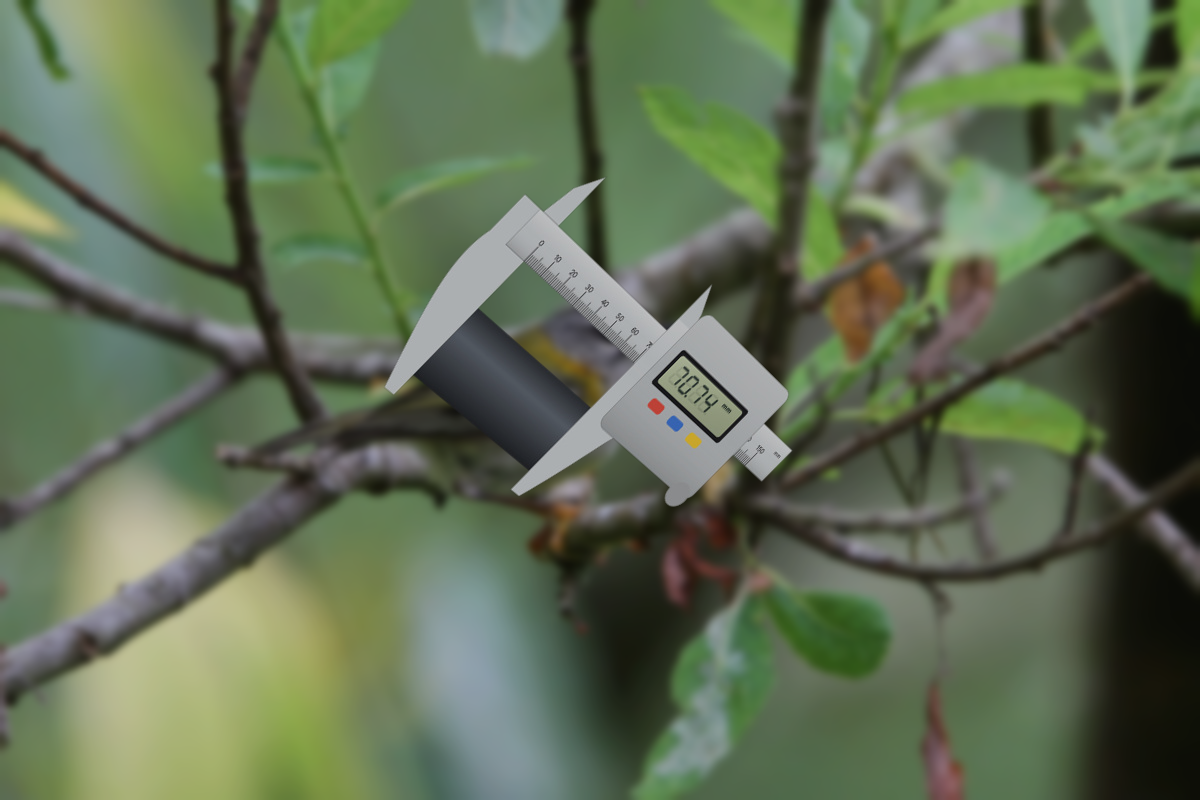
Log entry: 70.74 mm
